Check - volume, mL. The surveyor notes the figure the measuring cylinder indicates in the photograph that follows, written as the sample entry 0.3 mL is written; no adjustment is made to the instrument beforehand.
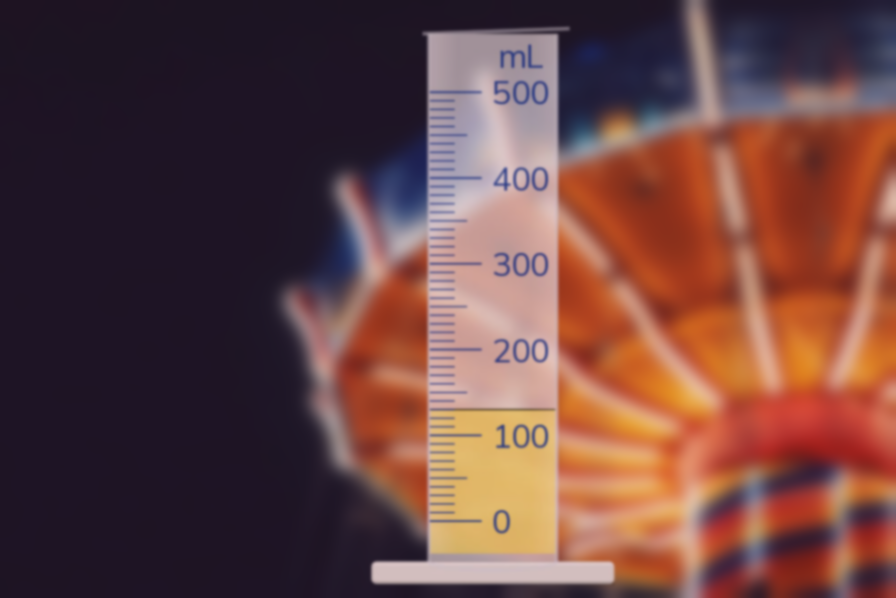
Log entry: 130 mL
